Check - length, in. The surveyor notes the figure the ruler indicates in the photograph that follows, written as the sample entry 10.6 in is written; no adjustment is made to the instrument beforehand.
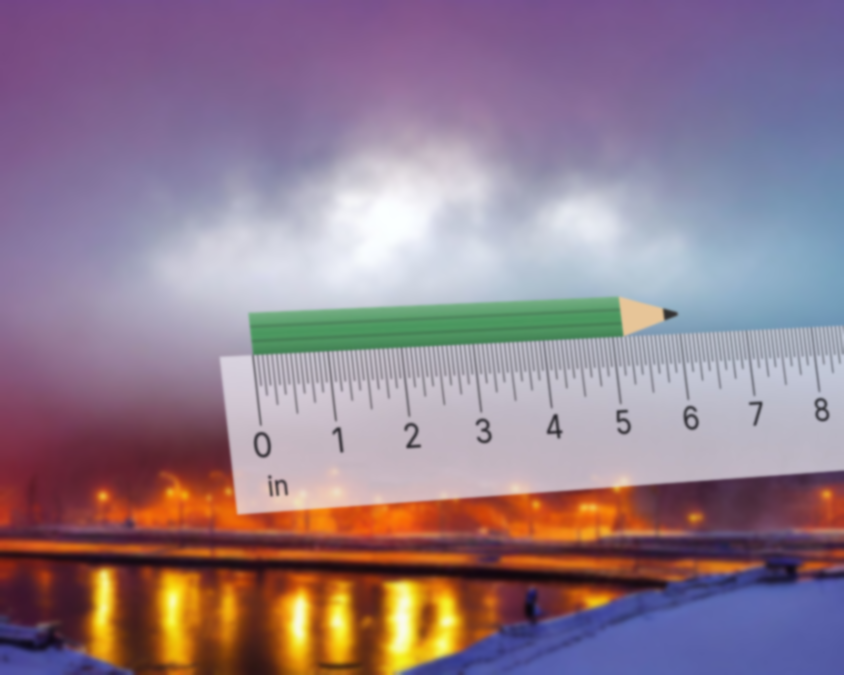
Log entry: 6 in
